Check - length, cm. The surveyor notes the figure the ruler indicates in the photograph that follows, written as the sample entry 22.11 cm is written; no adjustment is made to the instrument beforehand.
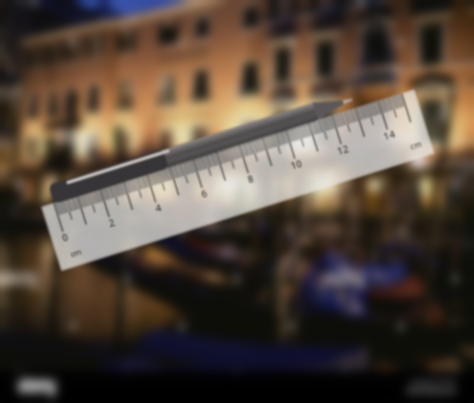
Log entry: 13 cm
